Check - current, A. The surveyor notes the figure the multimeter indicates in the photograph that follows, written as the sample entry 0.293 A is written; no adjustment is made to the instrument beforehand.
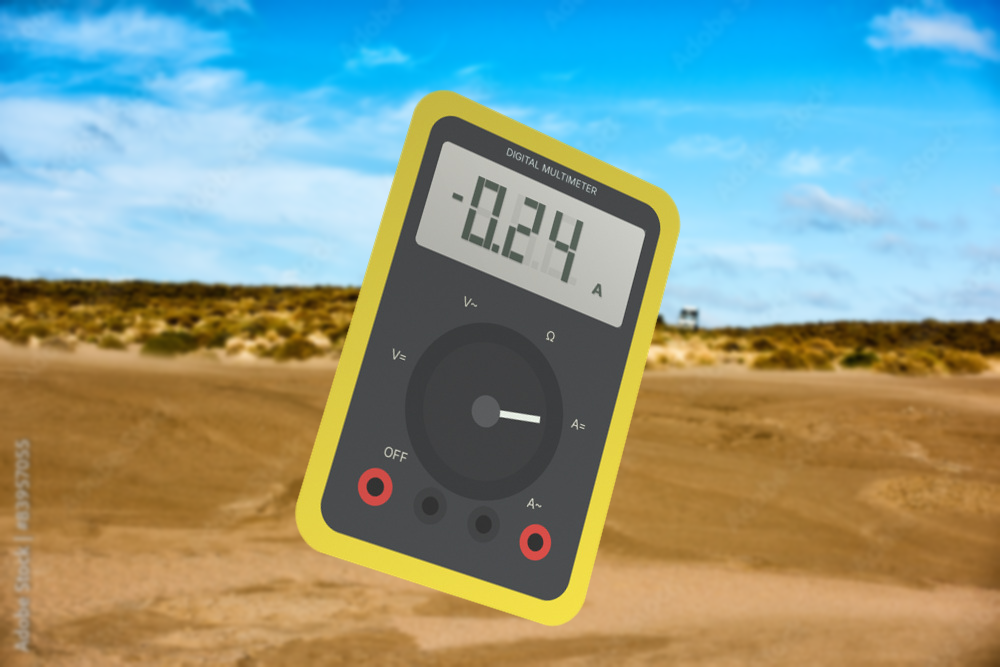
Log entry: -0.24 A
